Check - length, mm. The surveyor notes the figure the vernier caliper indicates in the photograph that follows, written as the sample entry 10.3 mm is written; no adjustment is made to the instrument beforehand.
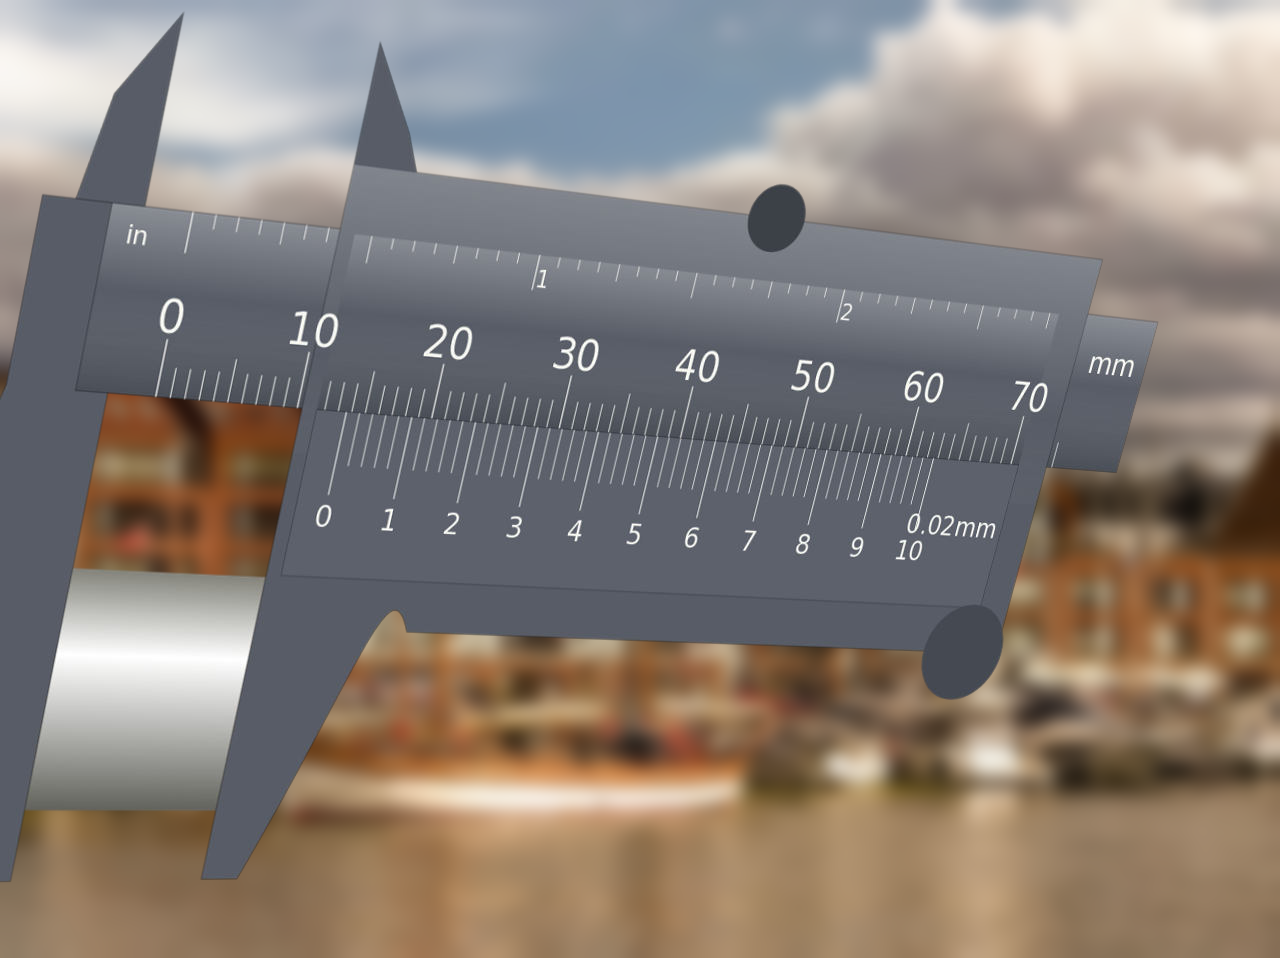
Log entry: 13.6 mm
